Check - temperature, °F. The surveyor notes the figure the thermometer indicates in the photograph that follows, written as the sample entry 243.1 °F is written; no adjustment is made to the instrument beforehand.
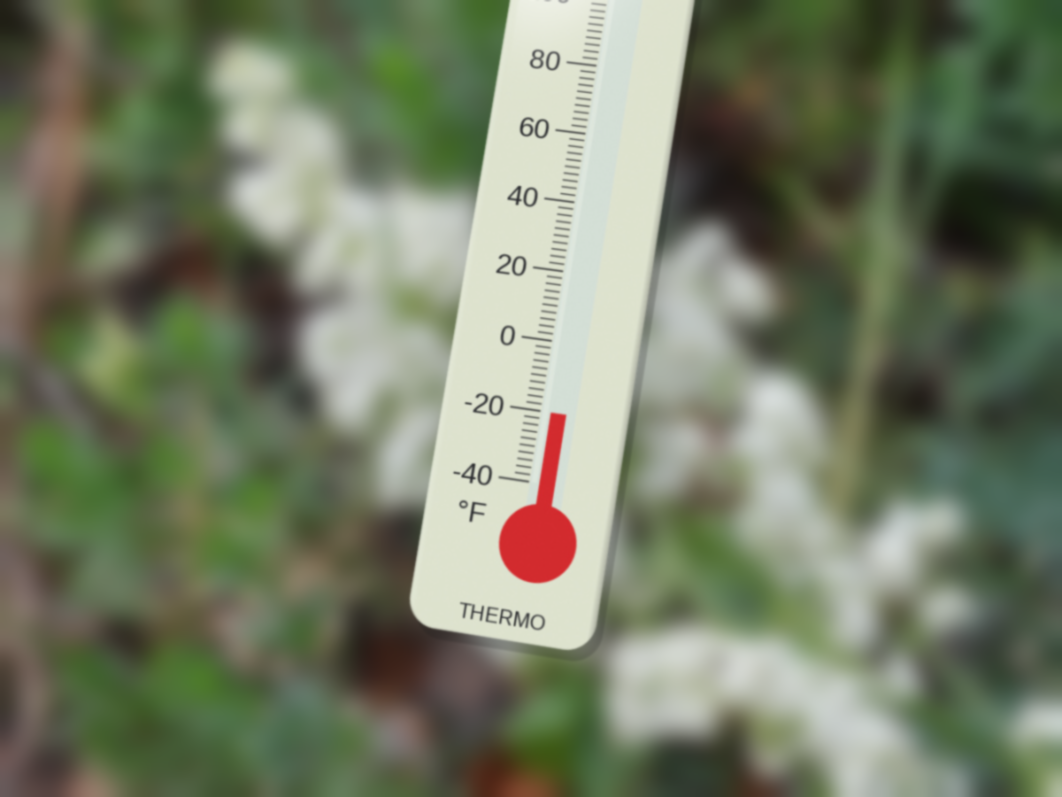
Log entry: -20 °F
